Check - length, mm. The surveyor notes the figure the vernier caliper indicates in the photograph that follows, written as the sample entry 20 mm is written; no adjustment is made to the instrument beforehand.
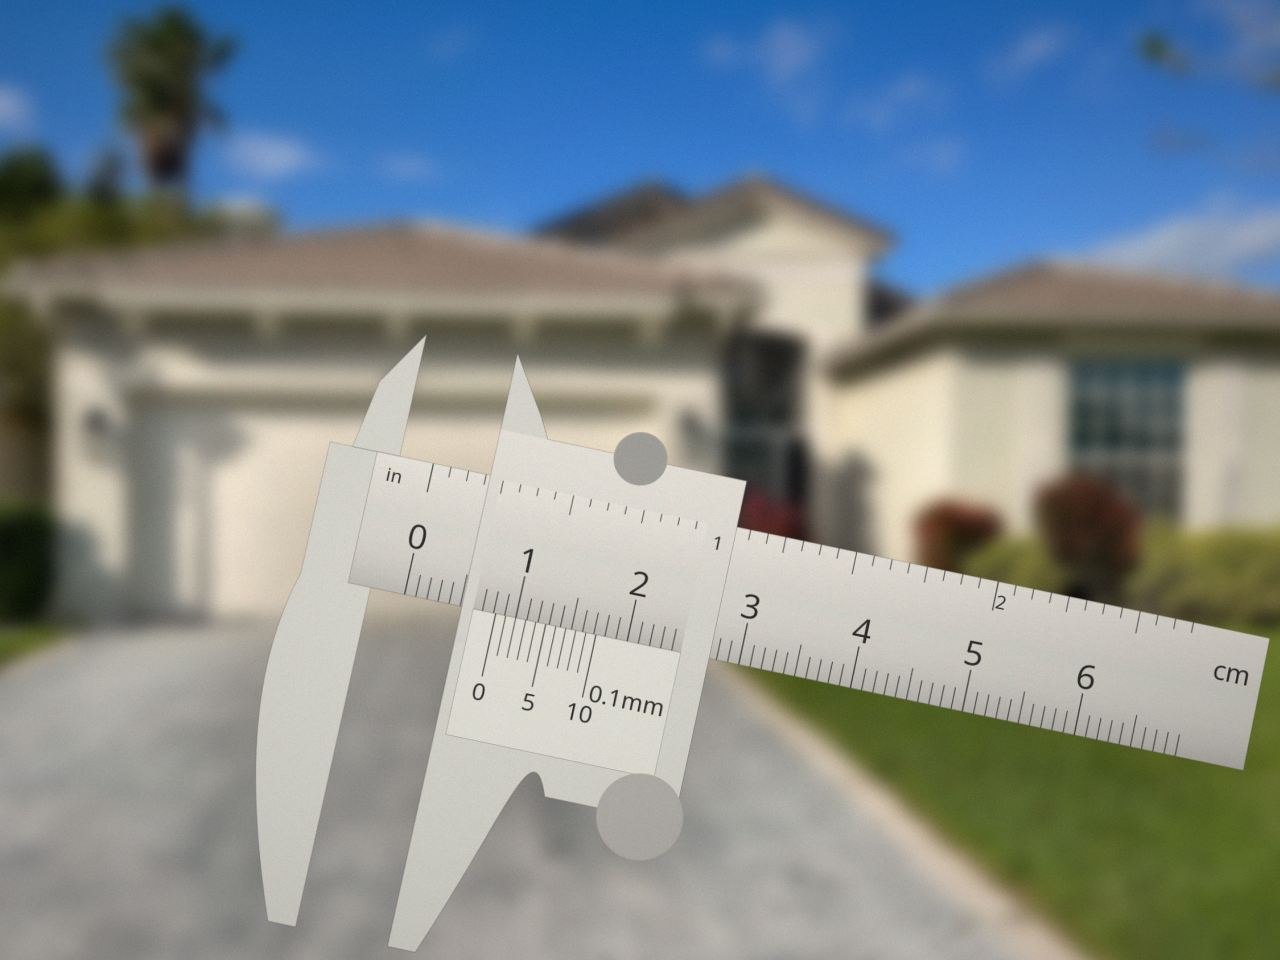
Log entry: 8.2 mm
